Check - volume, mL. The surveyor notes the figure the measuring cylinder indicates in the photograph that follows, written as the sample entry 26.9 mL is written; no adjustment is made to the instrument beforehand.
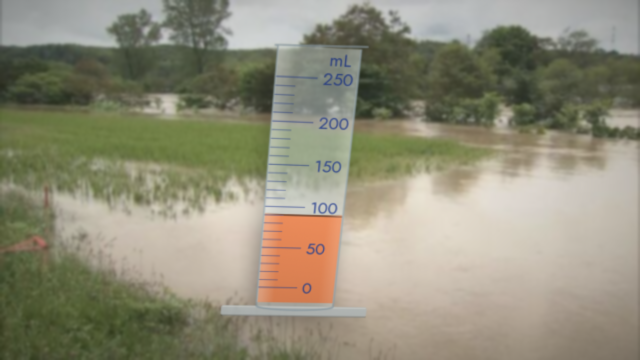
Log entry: 90 mL
